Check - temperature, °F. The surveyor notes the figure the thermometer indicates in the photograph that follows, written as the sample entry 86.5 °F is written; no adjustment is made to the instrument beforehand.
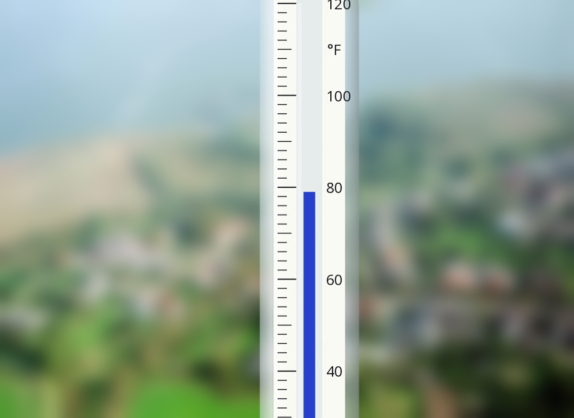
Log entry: 79 °F
